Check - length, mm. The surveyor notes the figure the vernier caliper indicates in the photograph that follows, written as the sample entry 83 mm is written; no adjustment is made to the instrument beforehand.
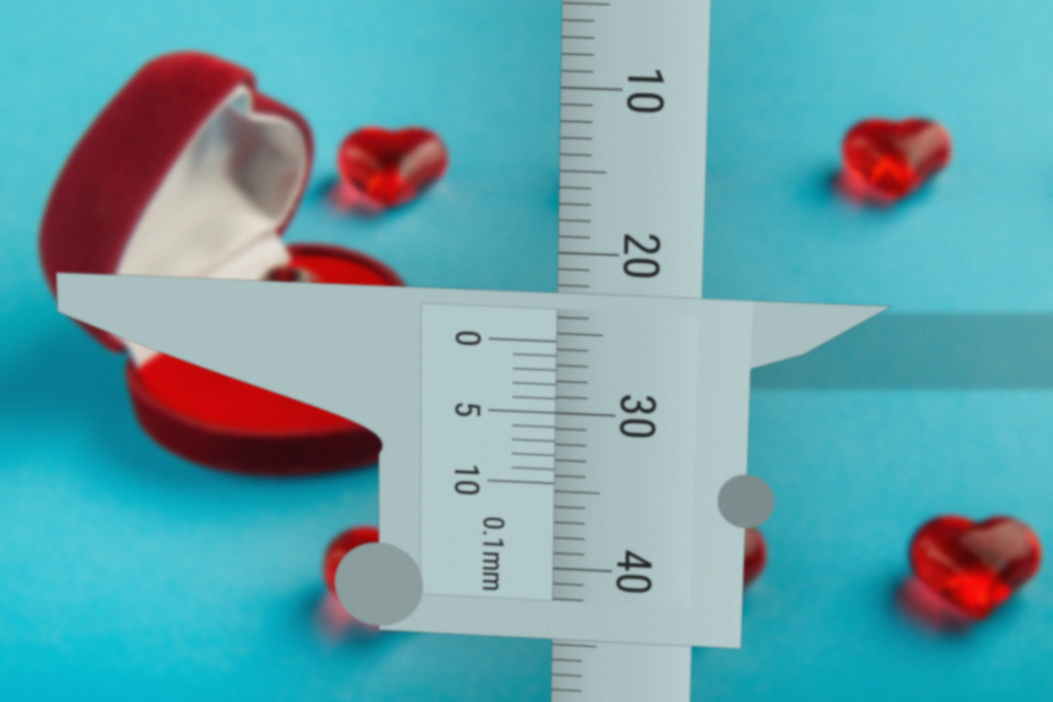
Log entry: 25.5 mm
